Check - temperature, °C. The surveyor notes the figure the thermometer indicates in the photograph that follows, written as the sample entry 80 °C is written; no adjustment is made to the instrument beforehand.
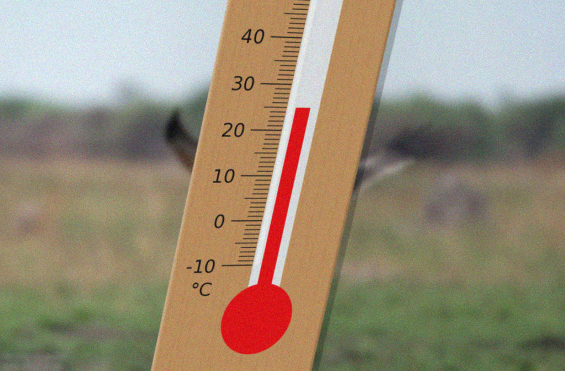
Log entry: 25 °C
